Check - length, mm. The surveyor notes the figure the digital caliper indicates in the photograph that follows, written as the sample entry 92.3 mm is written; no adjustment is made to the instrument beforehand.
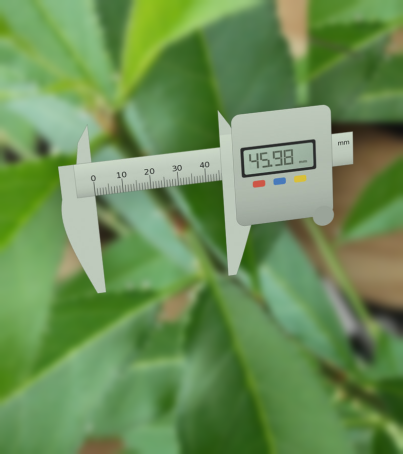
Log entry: 45.98 mm
